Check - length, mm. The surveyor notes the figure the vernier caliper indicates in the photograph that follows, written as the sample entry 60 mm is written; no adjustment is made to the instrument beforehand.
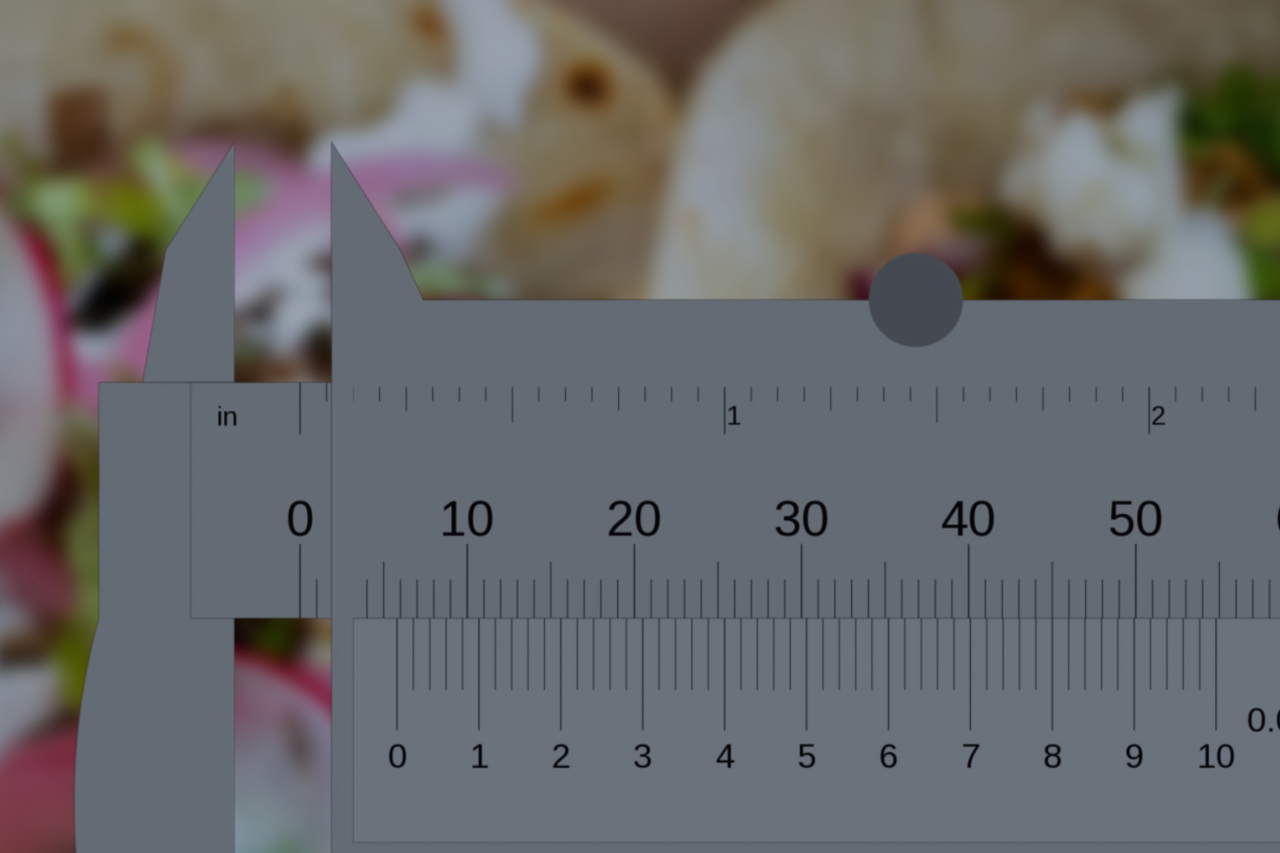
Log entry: 5.8 mm
